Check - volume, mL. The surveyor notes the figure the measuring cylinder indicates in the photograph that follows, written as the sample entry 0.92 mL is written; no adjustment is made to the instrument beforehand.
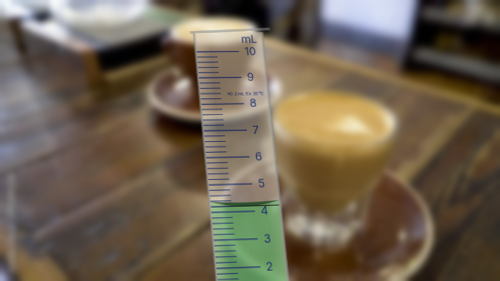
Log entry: 4.2 mL
